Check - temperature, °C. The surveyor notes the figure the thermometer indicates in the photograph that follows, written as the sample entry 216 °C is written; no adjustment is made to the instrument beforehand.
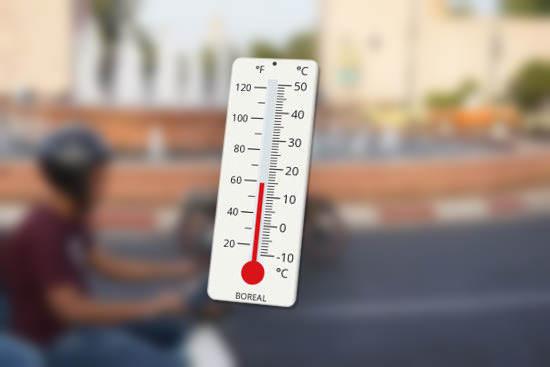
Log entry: 15 °C
